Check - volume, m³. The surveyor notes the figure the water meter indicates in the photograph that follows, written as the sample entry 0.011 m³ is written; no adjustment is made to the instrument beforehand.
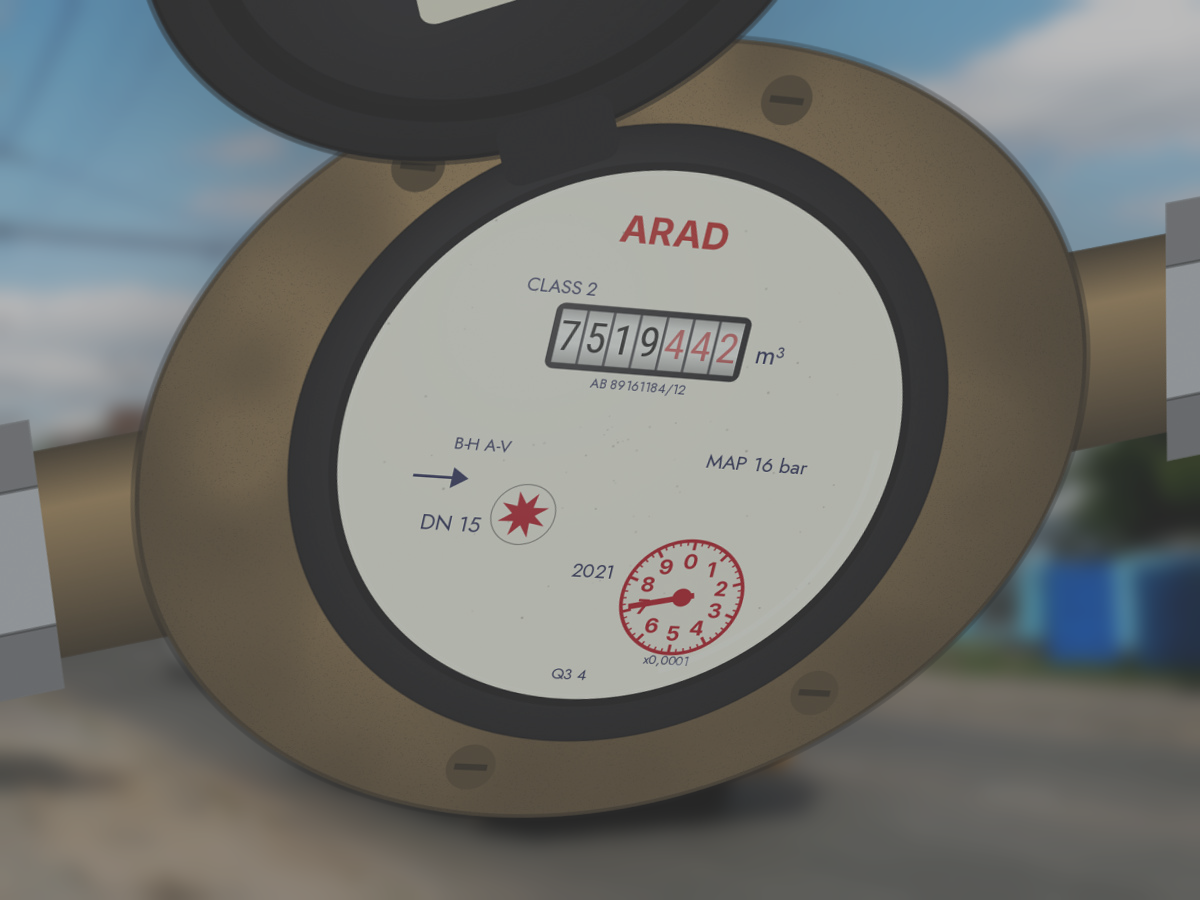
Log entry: 7519.4427 m³
